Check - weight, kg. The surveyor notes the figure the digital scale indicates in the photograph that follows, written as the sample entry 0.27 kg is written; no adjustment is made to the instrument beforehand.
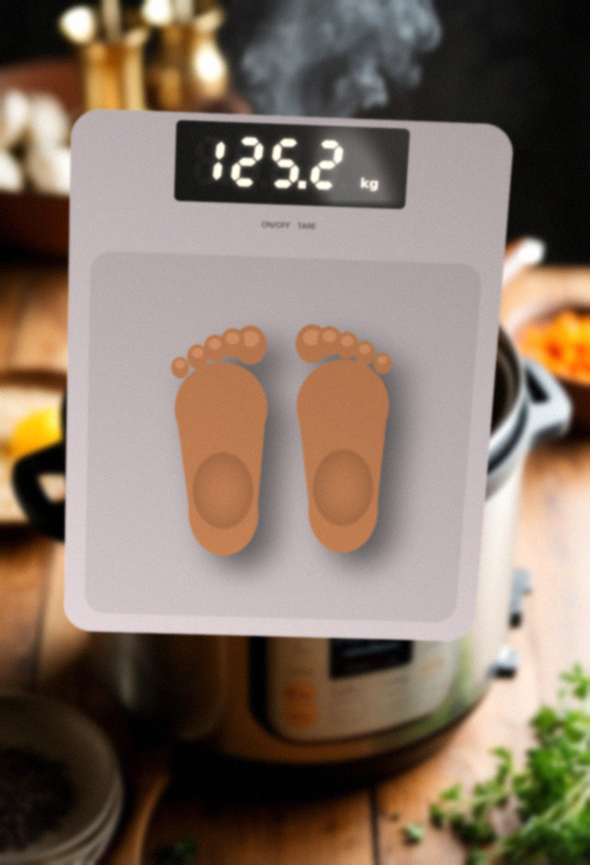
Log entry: 125.2 kg
